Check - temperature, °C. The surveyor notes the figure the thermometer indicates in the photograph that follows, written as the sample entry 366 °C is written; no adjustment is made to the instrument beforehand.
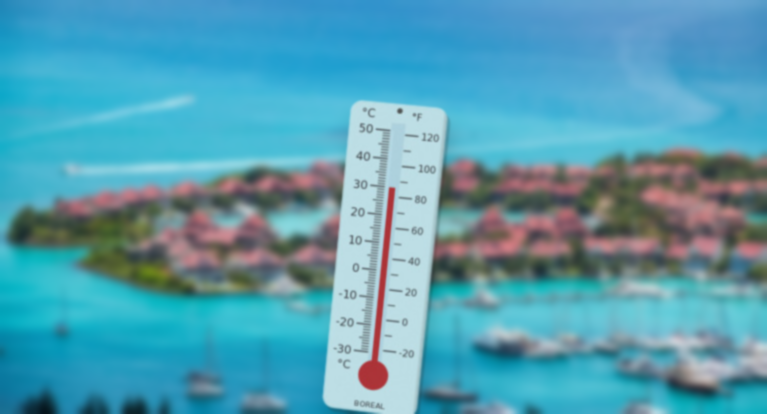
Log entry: 30 °C
